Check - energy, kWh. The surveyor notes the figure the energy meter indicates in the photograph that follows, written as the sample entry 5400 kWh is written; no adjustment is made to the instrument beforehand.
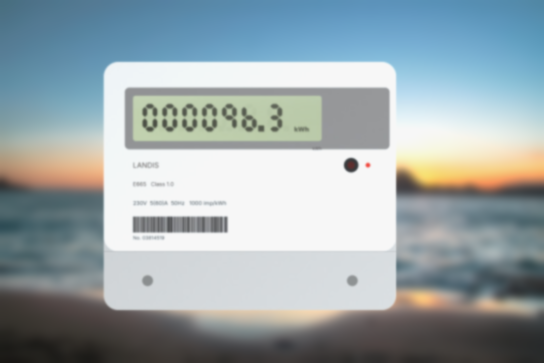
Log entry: 96.3 kWh
